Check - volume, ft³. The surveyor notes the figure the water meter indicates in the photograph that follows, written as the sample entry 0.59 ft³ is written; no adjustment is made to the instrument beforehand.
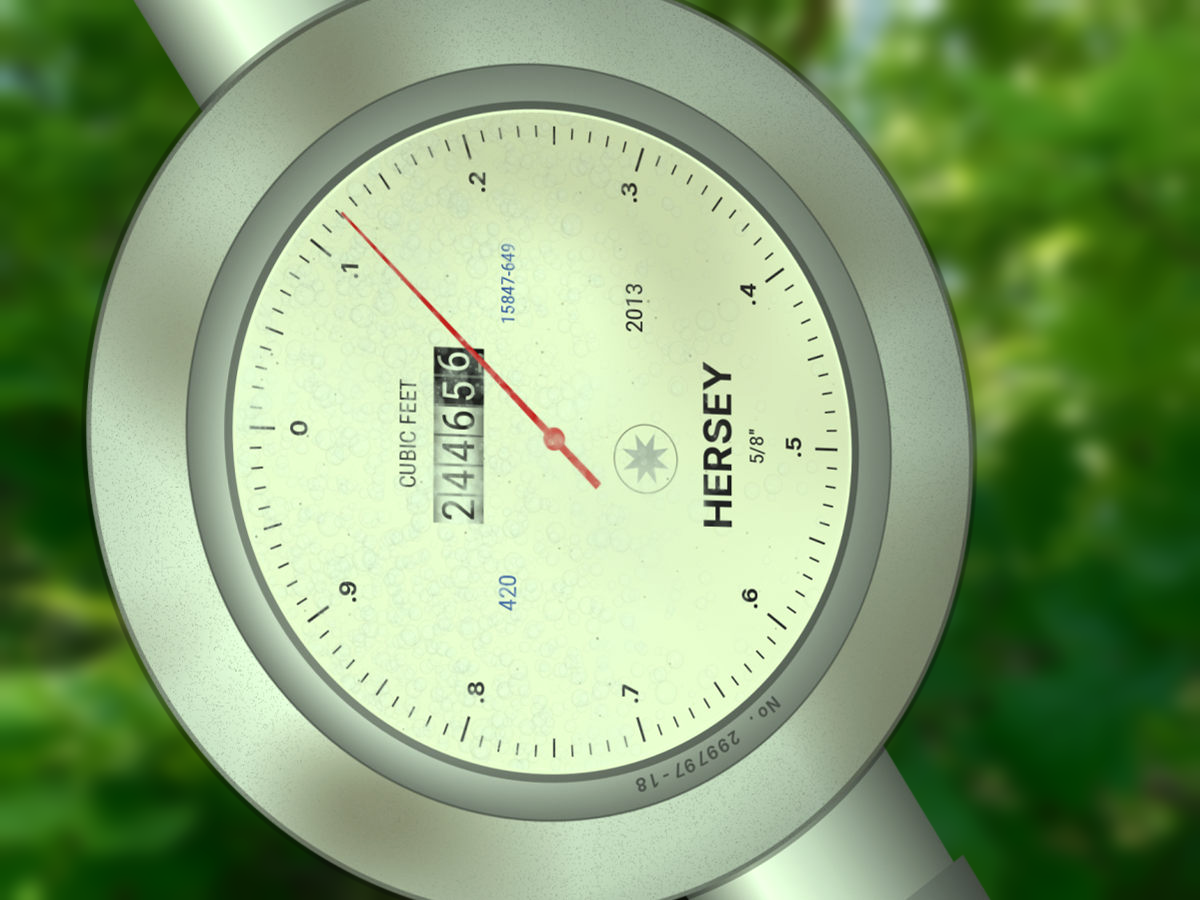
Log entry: 244656.12 ft³
